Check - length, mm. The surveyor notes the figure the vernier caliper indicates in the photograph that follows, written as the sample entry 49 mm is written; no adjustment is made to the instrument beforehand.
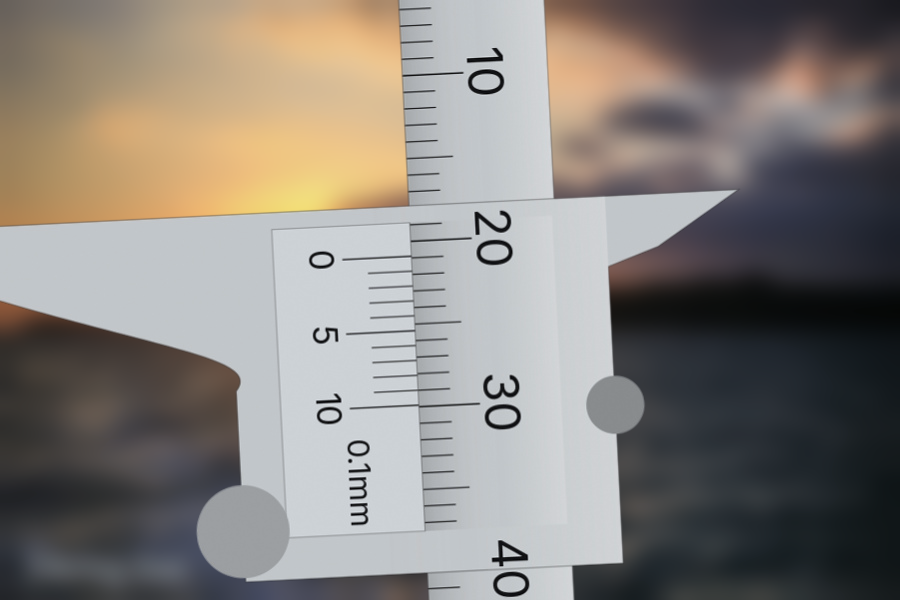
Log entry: 20.9 mm
